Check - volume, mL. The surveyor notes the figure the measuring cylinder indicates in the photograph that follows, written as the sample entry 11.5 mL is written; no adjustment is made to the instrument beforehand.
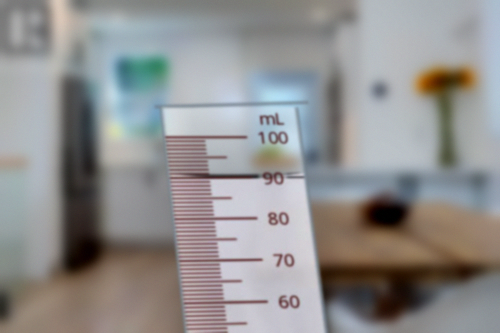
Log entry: 90 mL
